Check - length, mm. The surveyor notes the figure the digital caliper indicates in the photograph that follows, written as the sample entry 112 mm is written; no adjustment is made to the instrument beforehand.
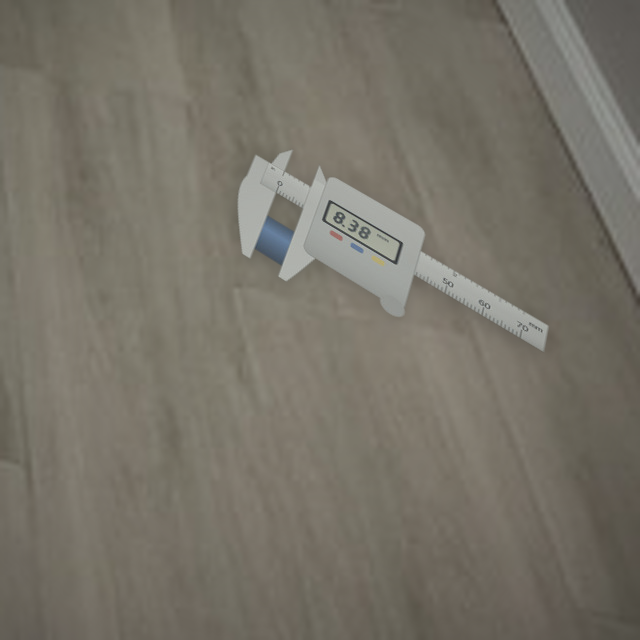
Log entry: 8.38 mm
